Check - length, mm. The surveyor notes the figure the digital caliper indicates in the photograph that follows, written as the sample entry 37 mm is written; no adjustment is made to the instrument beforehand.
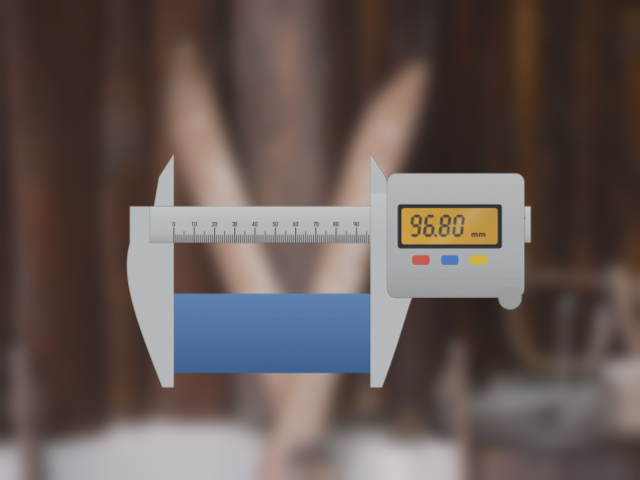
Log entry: 96.80 mm
